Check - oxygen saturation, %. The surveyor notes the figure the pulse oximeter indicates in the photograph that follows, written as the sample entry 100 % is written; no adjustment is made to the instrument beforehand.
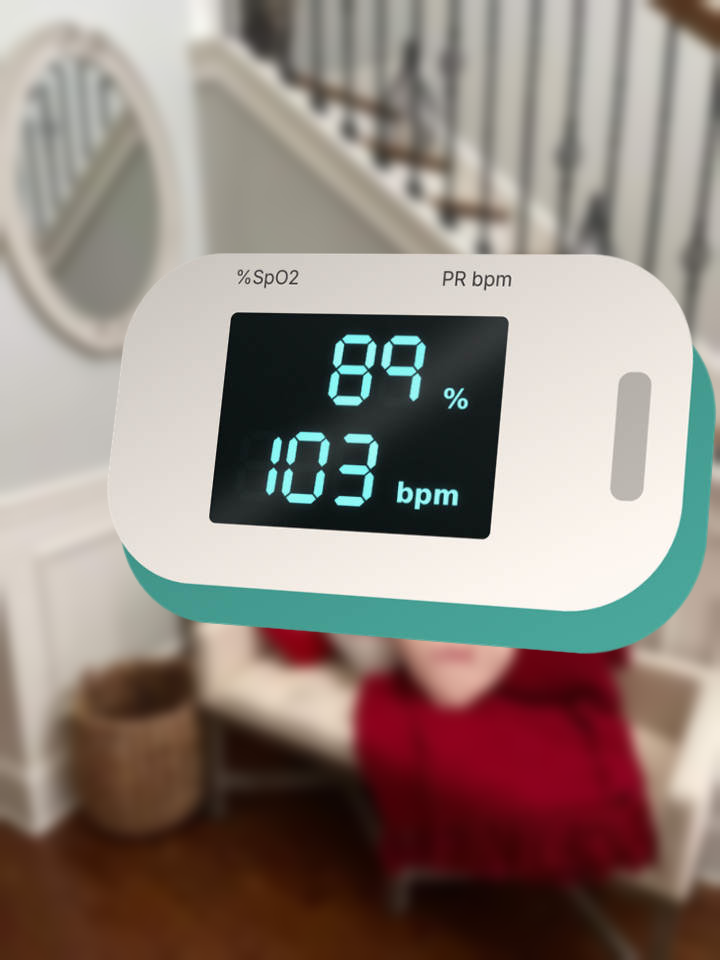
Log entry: 89 %
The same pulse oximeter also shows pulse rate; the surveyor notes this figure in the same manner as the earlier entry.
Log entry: 103 bpm
